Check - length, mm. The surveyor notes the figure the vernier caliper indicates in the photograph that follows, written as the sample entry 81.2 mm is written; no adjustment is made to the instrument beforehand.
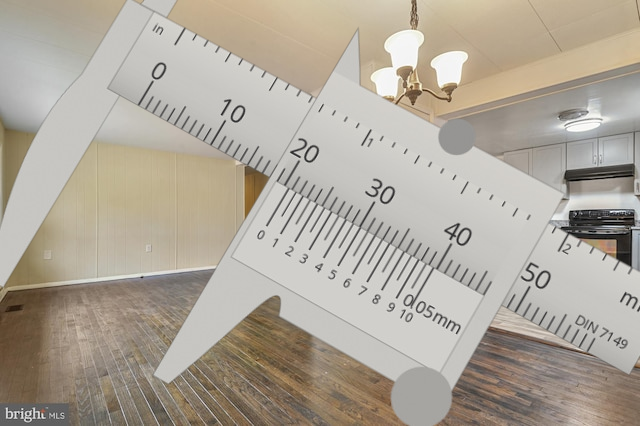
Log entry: 20.6 mm
